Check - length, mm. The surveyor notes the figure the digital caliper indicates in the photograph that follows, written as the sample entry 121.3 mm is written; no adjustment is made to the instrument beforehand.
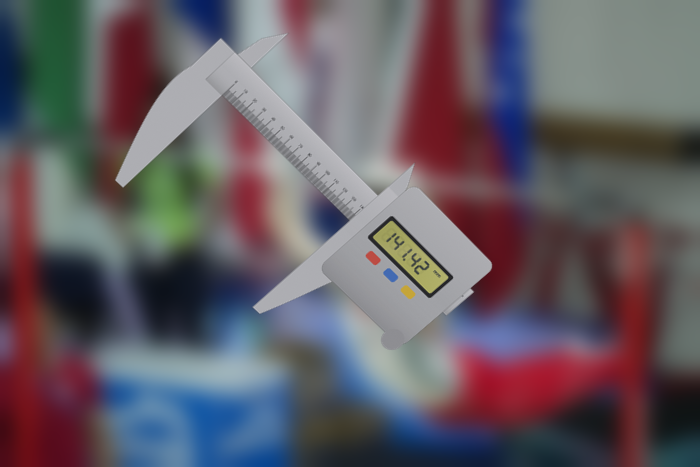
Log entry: 141.42 mm
